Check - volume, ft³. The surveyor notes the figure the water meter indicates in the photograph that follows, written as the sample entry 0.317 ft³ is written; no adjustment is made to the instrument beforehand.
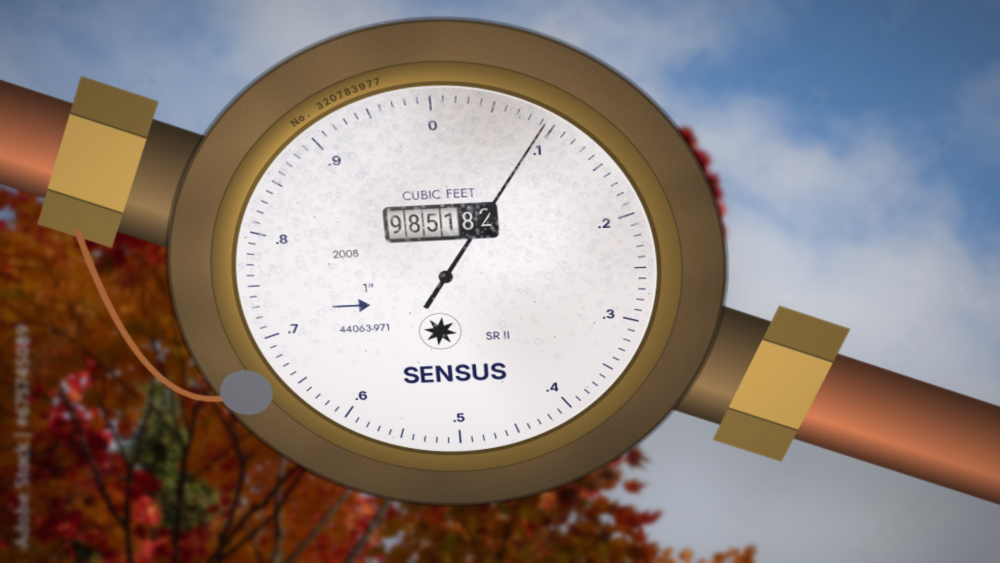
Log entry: 985182.09 ft³
